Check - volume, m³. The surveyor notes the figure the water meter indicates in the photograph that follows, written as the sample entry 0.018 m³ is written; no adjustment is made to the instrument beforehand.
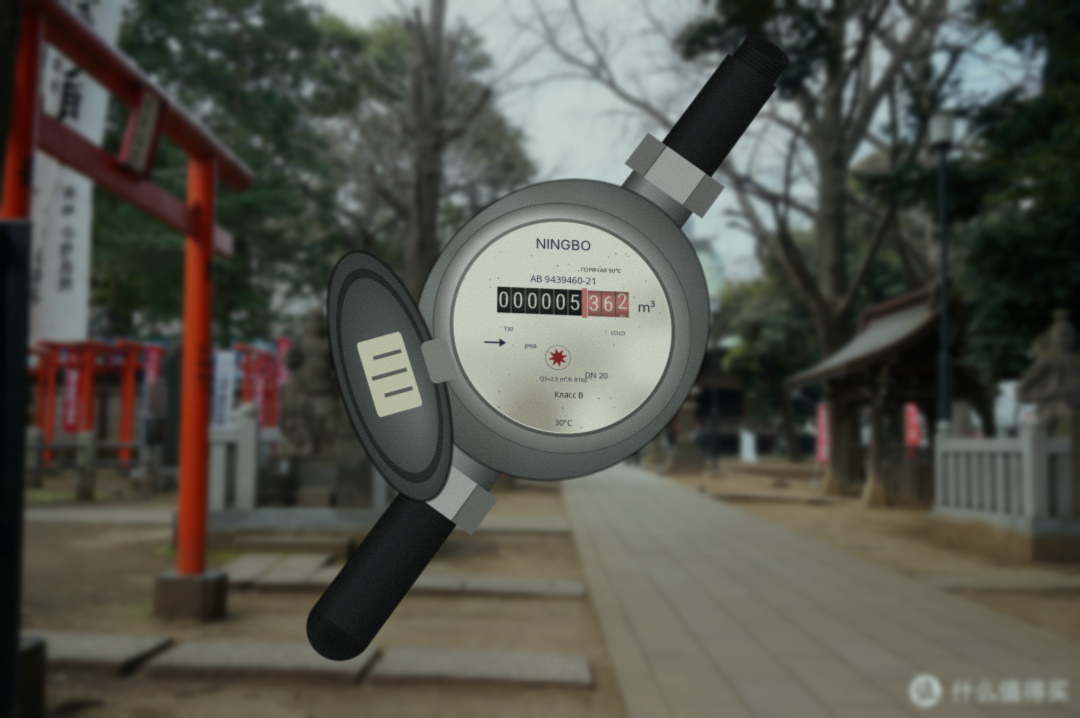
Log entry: 5.362 m³
